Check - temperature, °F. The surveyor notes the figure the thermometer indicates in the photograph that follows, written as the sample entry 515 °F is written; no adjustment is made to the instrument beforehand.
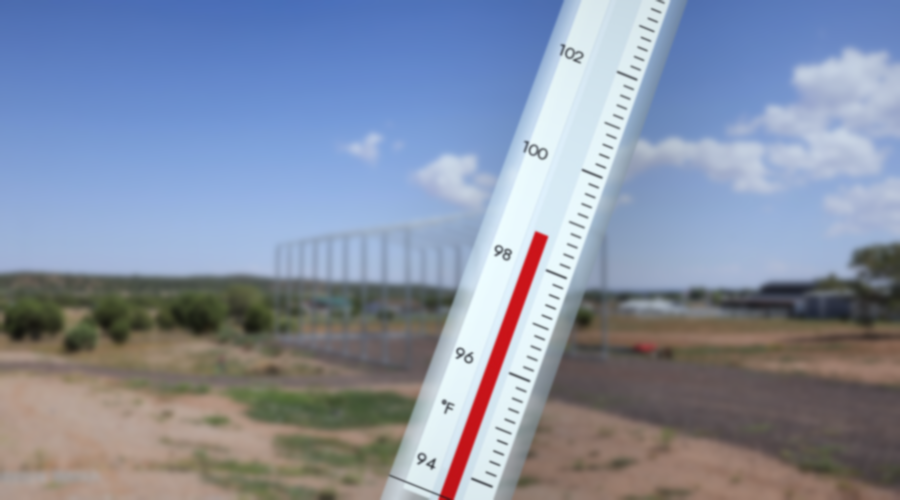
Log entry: 98.6 °F
